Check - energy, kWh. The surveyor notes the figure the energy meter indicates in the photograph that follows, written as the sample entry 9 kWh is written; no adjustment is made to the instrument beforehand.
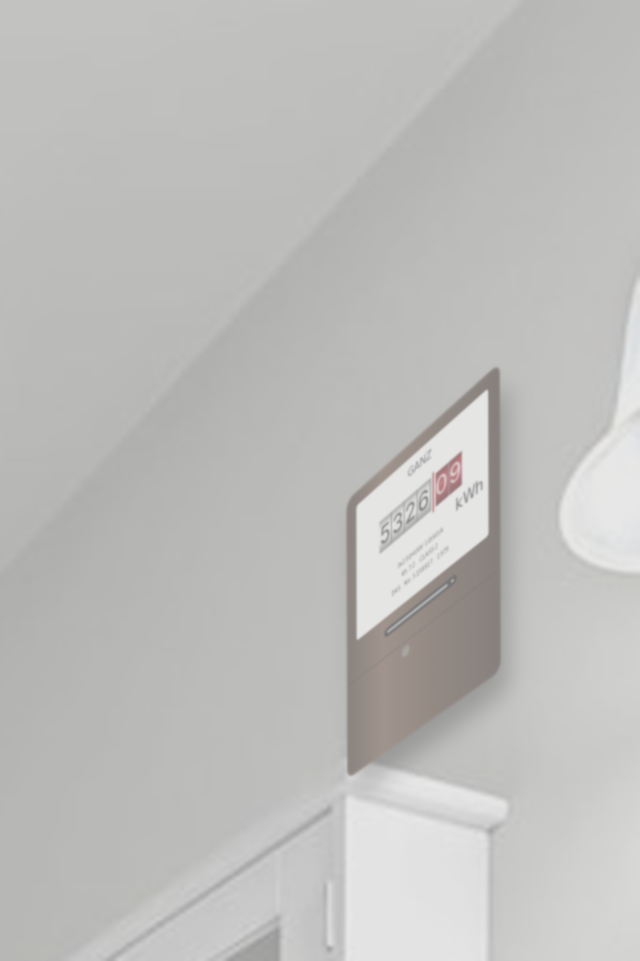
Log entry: 5326.09 kWh
